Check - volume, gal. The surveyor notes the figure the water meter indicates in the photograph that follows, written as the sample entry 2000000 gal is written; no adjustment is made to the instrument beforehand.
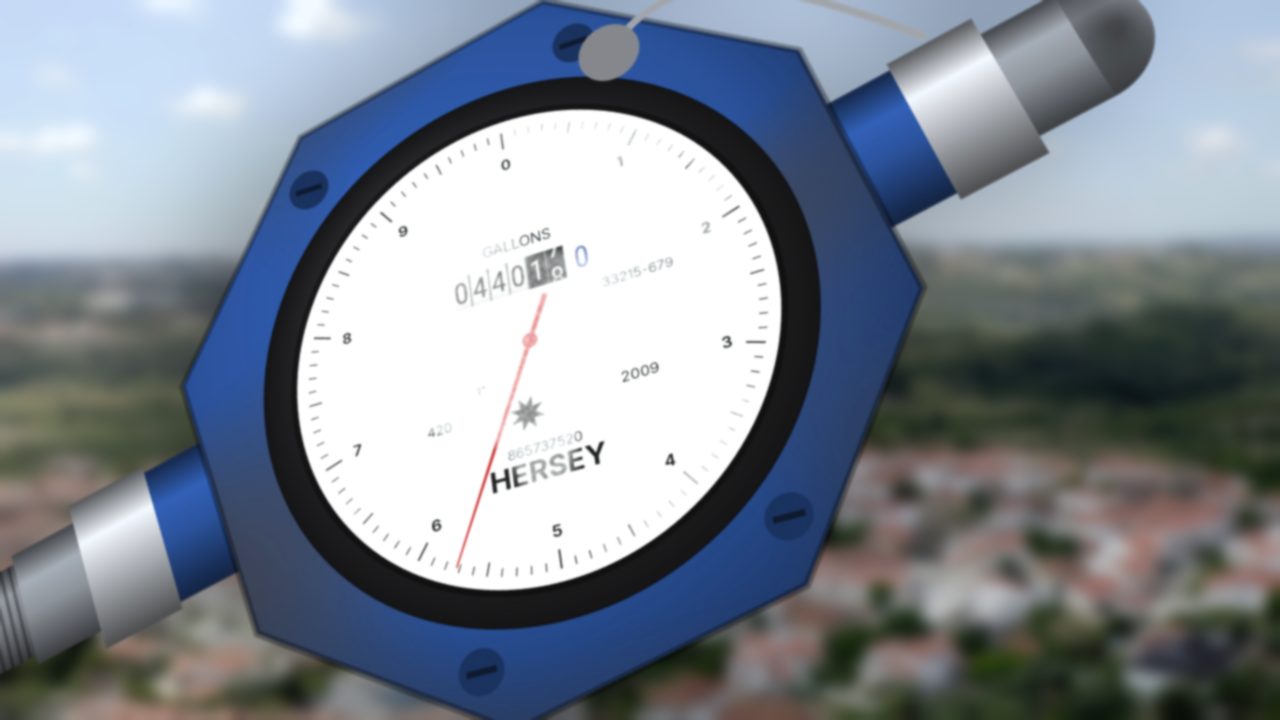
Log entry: 440175.7 gal
